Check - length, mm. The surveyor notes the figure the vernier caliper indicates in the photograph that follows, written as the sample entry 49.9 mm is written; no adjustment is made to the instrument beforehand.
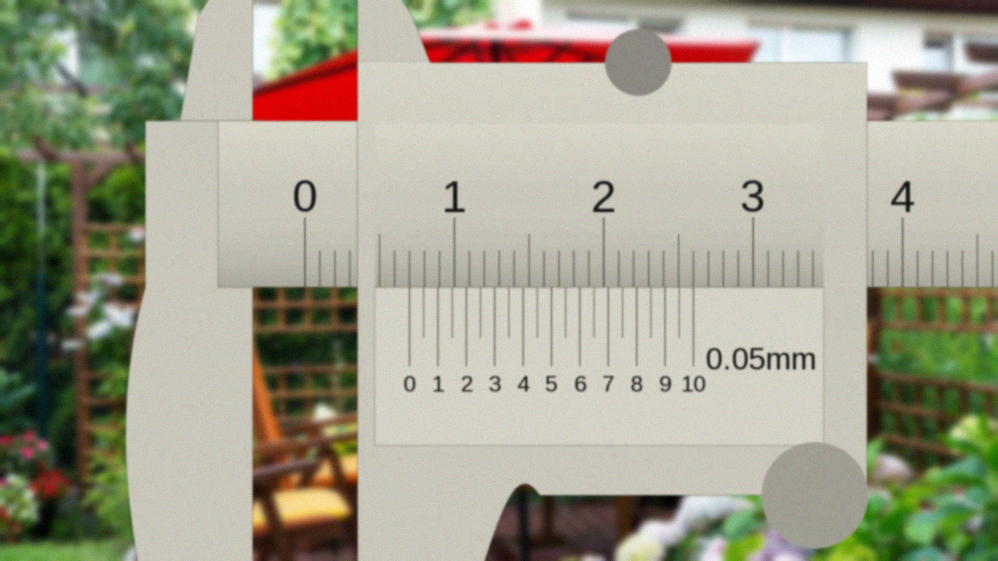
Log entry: 7.0 mm
